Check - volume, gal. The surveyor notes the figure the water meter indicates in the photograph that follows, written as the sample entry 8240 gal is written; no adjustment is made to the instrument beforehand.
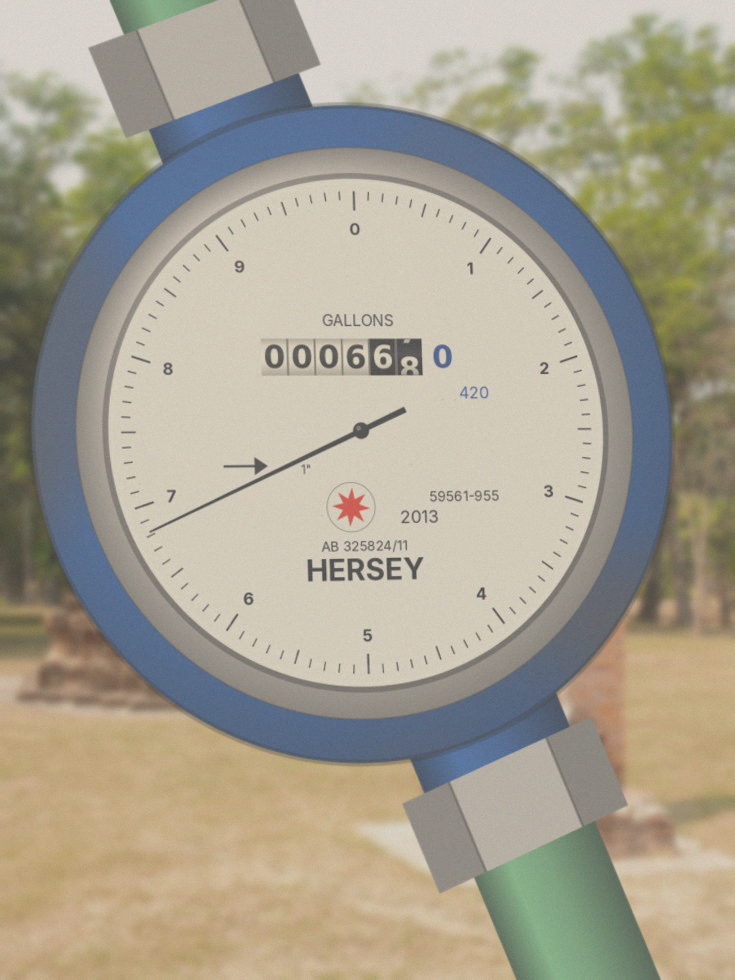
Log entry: 6676.8 gal
